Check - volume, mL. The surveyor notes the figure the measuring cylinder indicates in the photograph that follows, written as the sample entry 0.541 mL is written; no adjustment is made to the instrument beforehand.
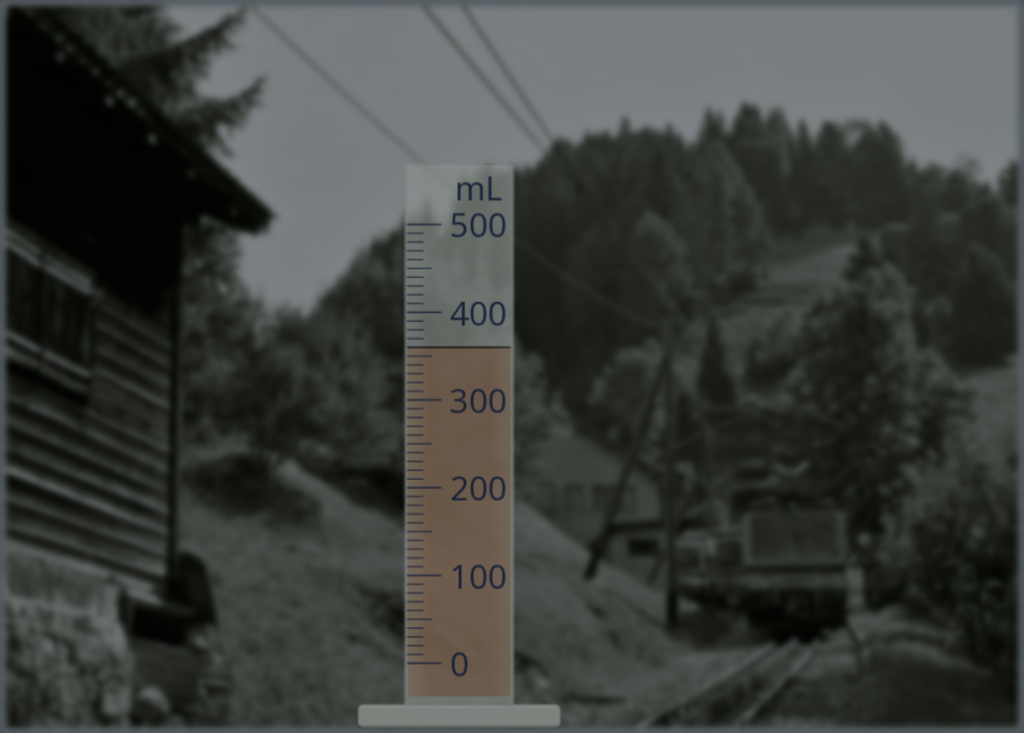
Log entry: 360 mL
